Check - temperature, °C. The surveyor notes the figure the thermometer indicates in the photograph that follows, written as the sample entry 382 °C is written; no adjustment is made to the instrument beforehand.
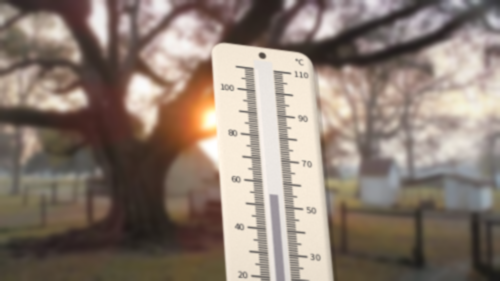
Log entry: 55 °C
